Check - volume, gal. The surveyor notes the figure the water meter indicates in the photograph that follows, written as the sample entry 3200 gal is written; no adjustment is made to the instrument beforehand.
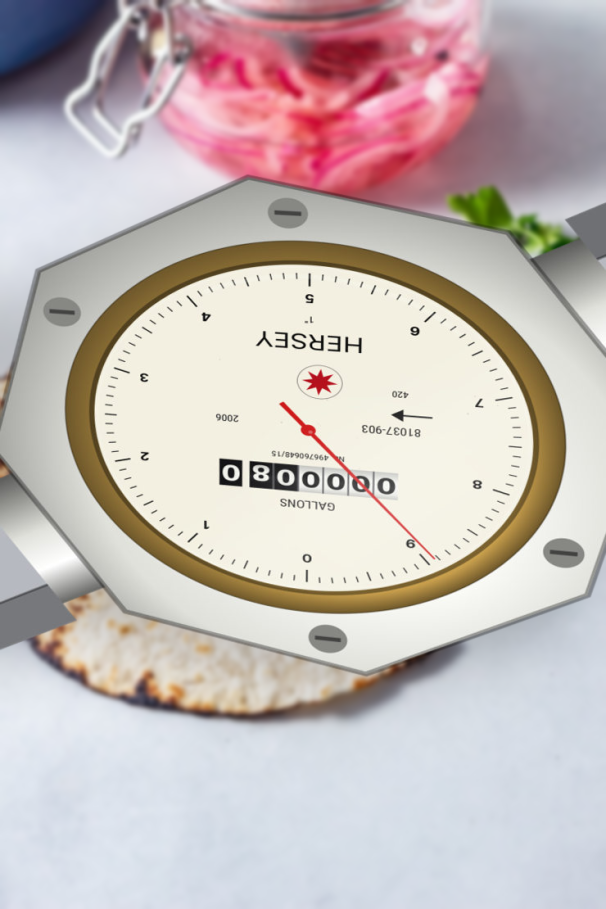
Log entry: 78.9 gal
